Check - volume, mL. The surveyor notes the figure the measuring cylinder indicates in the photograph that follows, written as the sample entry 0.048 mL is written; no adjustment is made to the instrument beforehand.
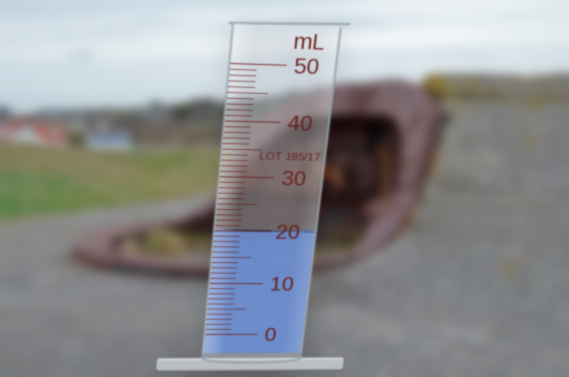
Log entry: 20 mL
